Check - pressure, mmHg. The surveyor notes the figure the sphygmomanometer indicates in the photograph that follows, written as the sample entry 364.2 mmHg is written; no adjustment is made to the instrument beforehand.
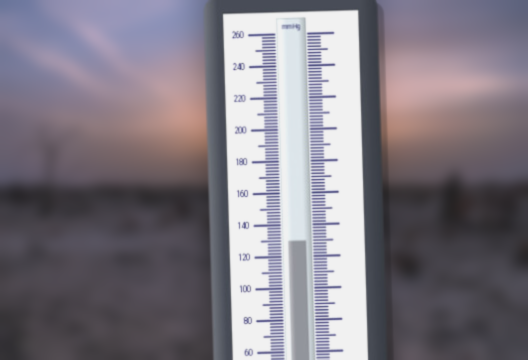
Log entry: 130 mmHg
